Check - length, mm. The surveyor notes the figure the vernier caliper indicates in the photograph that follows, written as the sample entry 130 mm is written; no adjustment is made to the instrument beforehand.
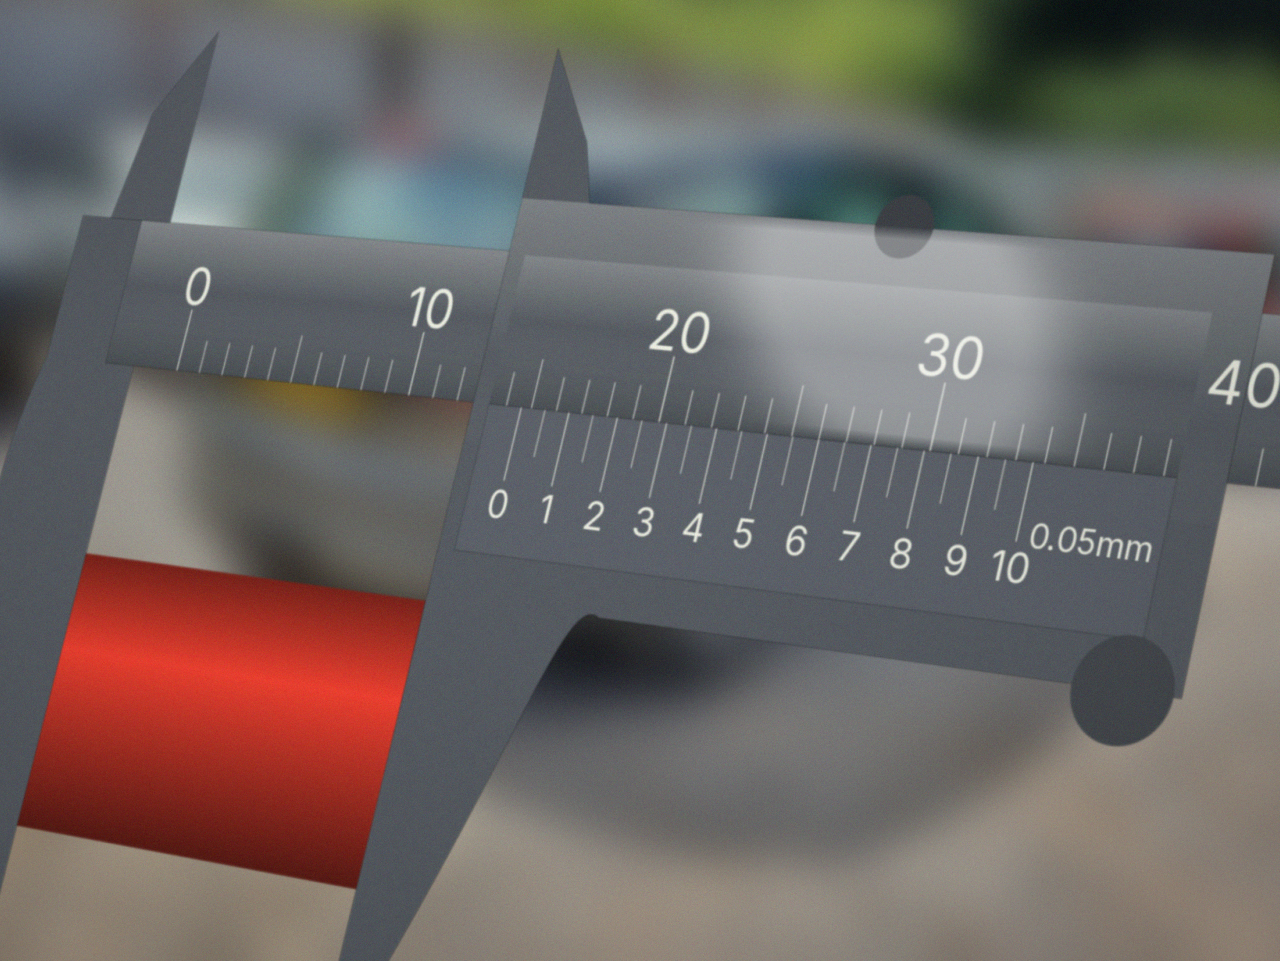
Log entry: 14.6 mm
